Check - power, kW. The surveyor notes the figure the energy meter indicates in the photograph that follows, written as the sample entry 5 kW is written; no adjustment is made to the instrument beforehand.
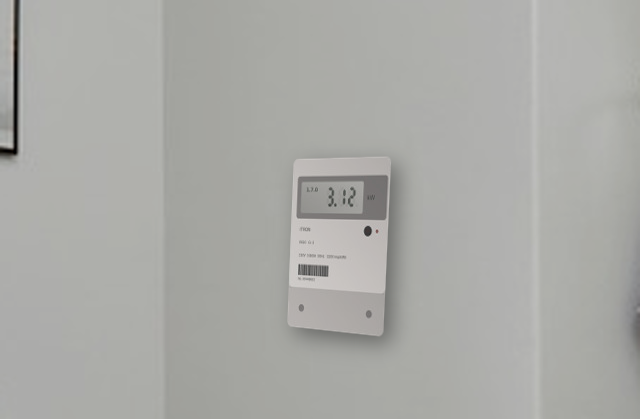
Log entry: 3.12 kW
